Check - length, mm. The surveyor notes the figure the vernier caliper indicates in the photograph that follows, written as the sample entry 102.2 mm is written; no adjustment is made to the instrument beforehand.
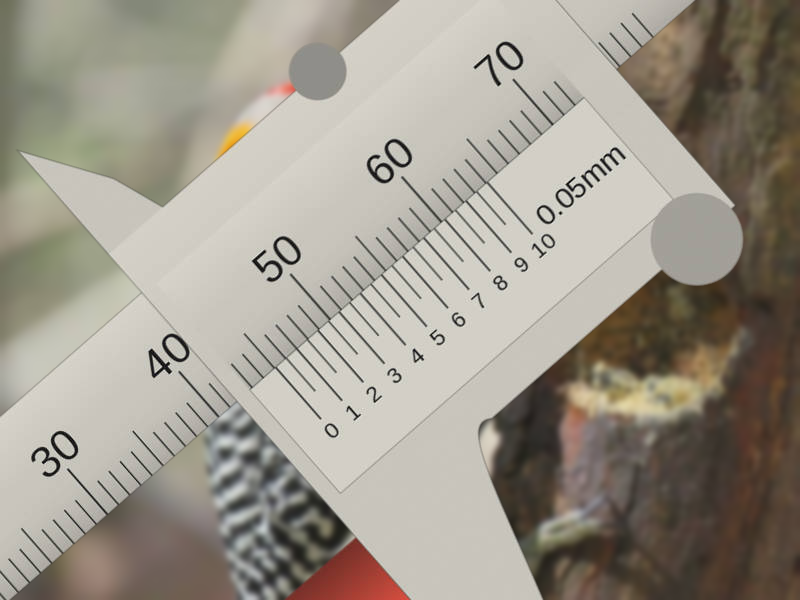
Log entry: 45.1 mm
